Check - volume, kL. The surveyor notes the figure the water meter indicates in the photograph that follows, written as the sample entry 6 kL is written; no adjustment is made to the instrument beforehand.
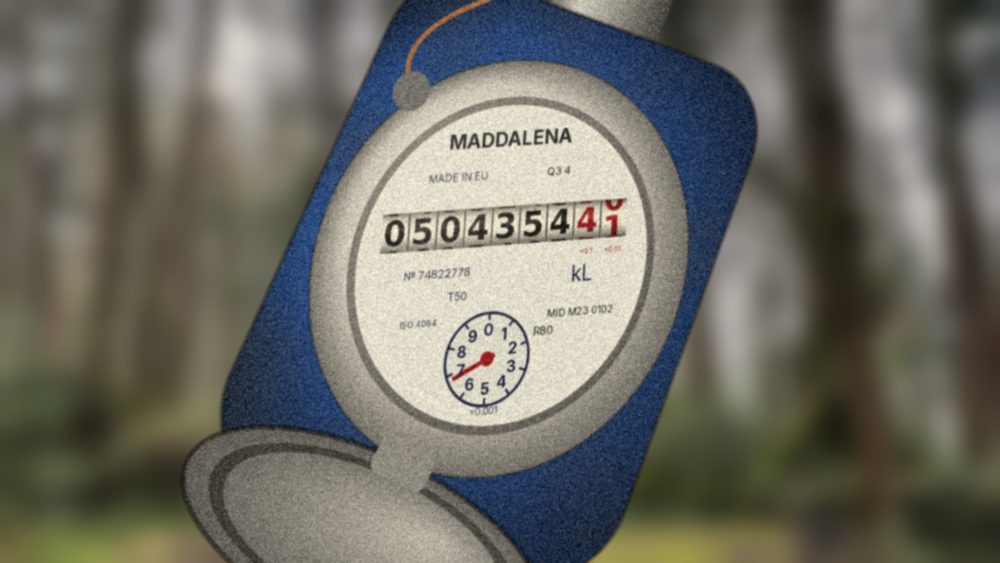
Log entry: 504354.406 kL
